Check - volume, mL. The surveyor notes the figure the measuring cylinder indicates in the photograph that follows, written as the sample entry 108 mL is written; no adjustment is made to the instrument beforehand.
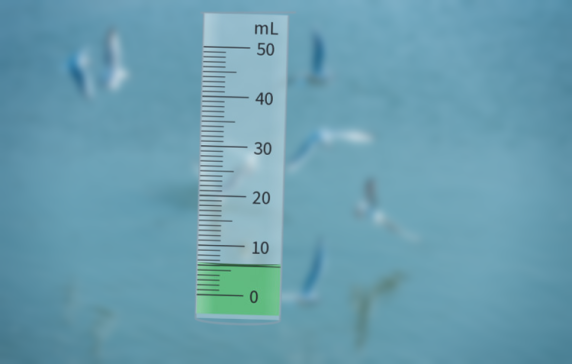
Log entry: 6 mL
